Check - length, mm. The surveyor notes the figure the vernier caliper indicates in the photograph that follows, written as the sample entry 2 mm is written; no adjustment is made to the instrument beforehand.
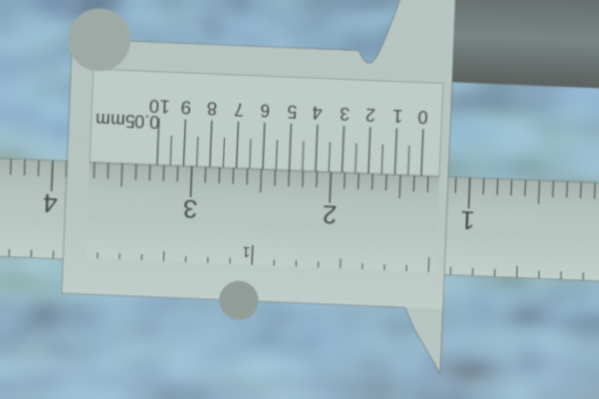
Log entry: 13.5 mm
